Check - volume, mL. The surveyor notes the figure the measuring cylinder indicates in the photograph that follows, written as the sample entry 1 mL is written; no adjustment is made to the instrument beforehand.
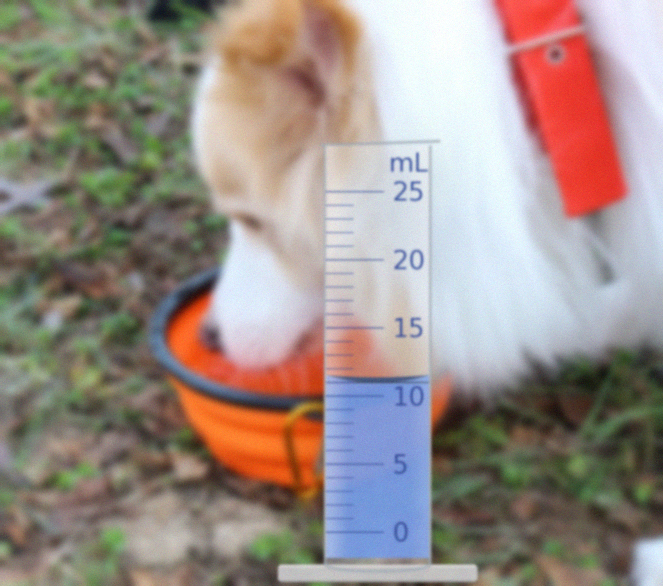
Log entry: 11 mL
